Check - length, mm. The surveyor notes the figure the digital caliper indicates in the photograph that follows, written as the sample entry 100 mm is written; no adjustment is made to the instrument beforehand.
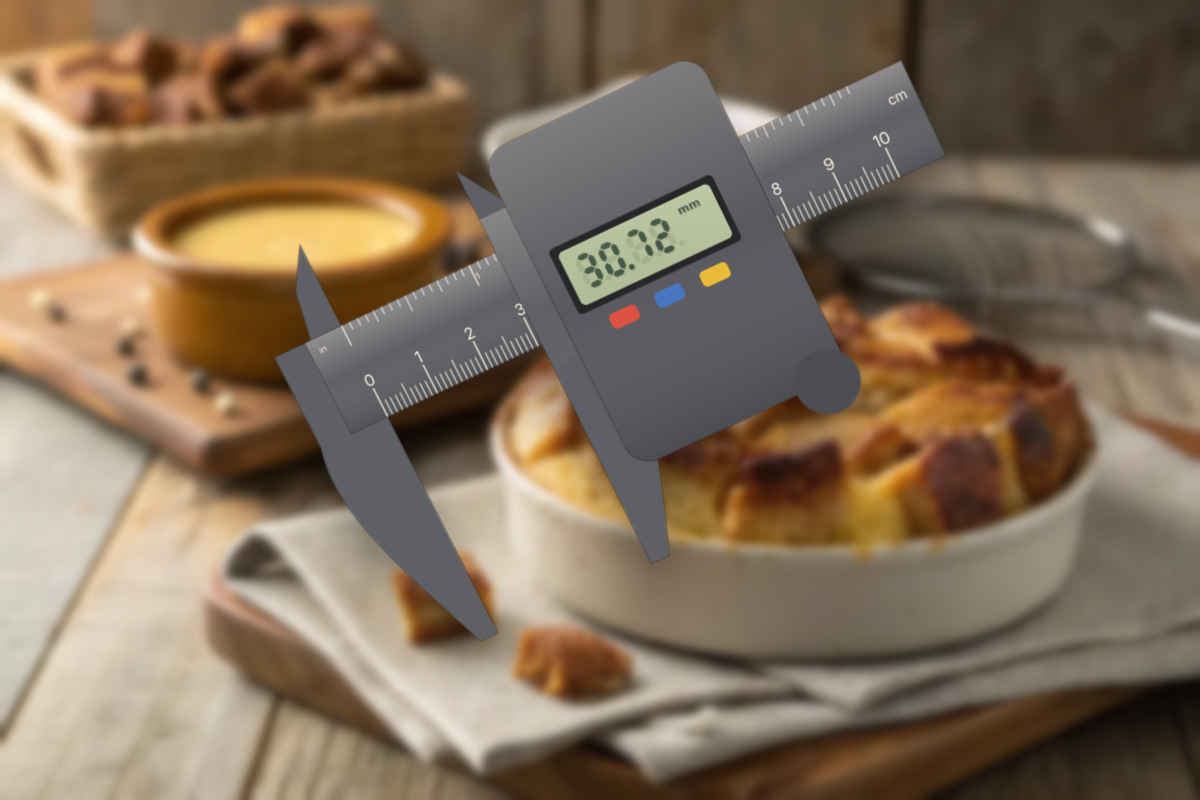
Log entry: 30.72 mm
